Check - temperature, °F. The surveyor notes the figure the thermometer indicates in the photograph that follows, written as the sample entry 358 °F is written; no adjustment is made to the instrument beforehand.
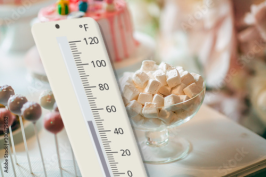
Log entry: 50 °F
